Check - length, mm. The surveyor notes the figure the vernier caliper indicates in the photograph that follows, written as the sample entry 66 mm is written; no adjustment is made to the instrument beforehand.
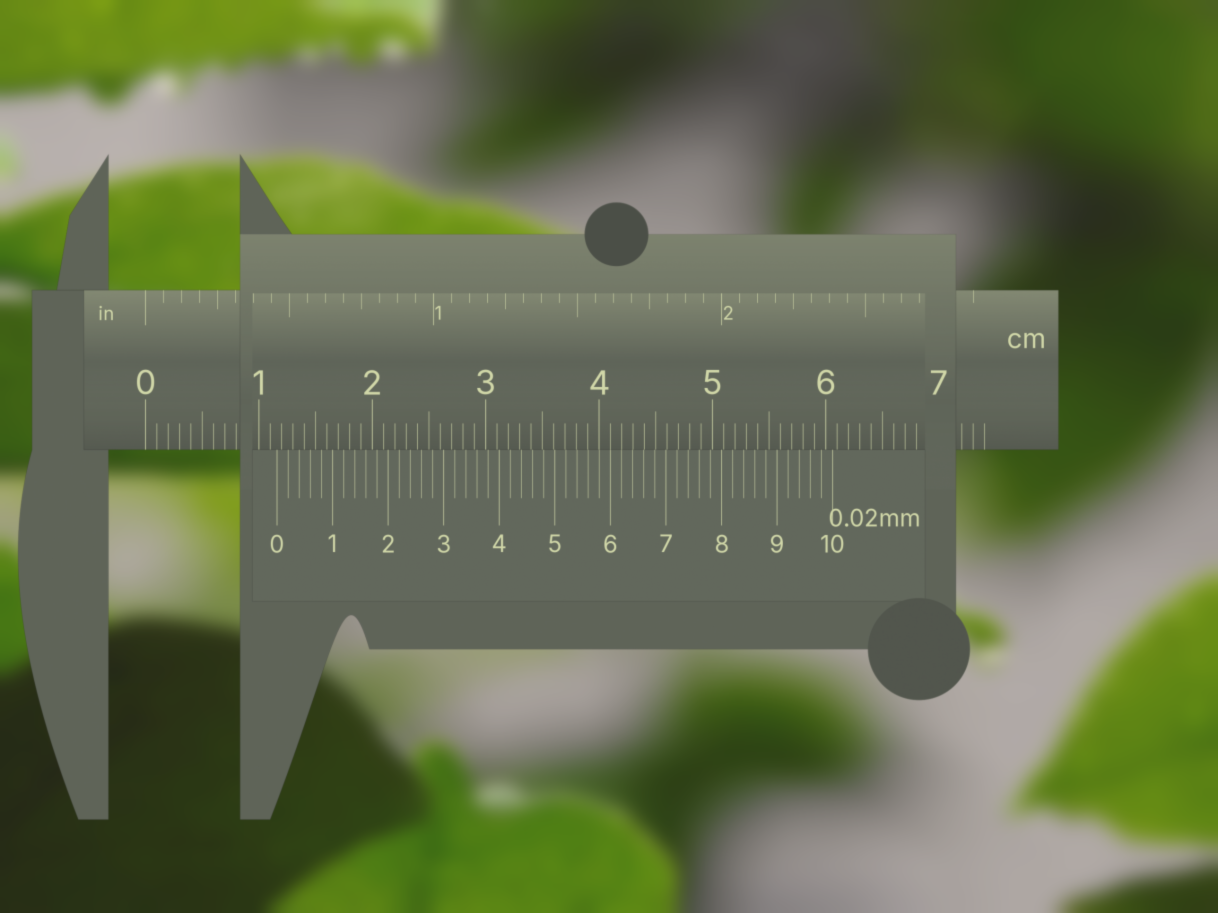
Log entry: 11.6 mm
